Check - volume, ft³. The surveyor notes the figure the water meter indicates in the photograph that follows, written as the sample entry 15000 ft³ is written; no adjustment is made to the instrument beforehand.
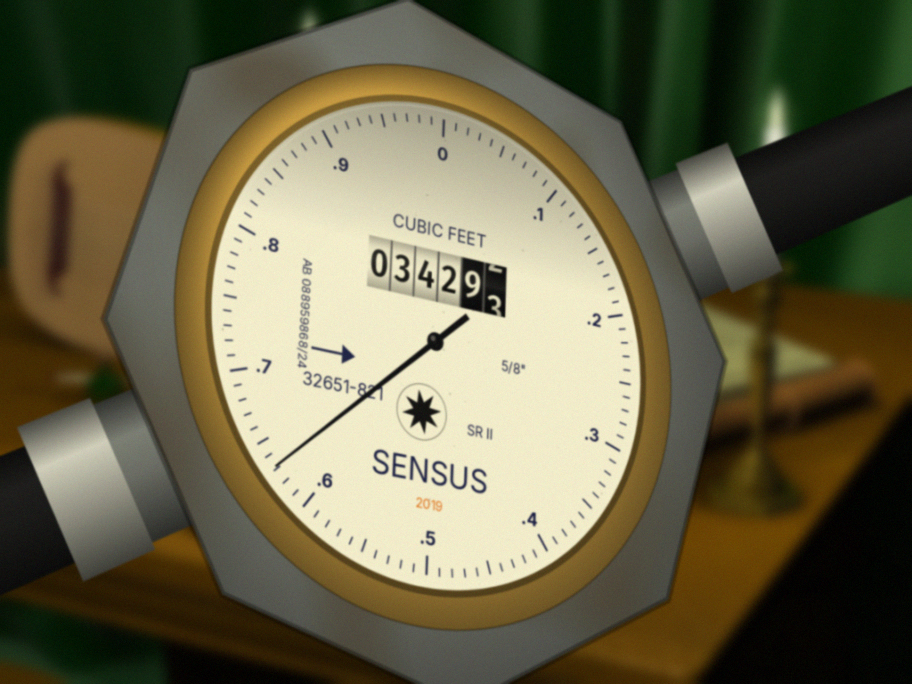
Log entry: 34292.63 ft³
